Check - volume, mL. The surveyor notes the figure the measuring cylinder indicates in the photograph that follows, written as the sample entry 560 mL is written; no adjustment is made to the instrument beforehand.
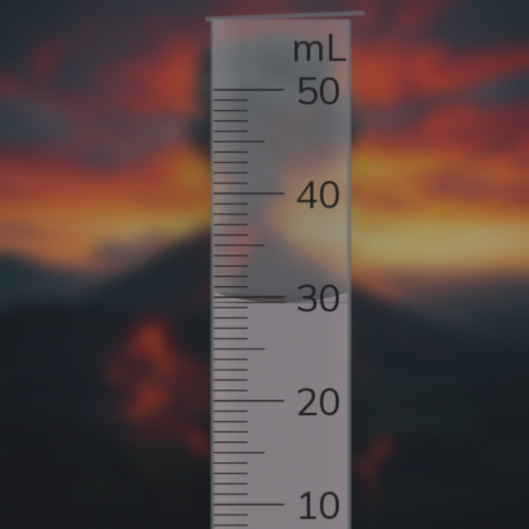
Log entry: 29.5 mL
